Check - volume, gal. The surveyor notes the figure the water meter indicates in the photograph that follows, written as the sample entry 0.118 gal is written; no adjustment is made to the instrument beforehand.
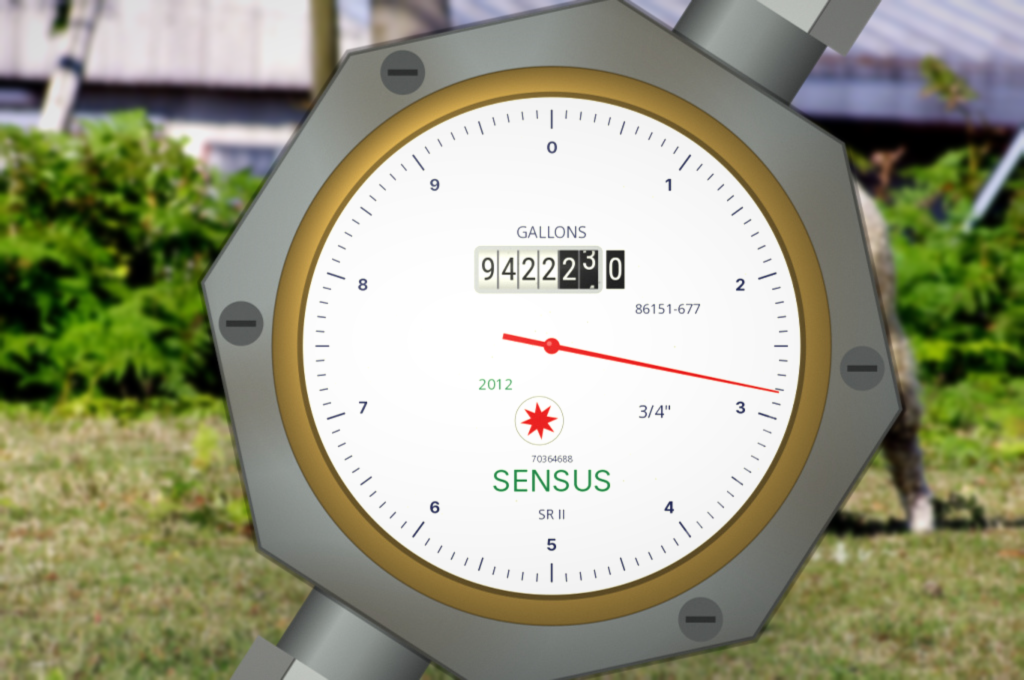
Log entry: 9422232.8 gal
